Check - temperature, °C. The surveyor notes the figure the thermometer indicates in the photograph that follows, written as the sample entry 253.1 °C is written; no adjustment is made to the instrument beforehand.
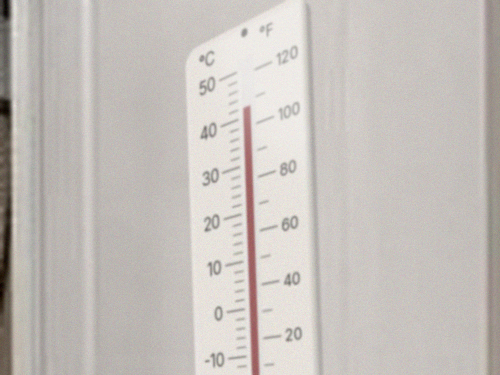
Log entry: 42 °C
